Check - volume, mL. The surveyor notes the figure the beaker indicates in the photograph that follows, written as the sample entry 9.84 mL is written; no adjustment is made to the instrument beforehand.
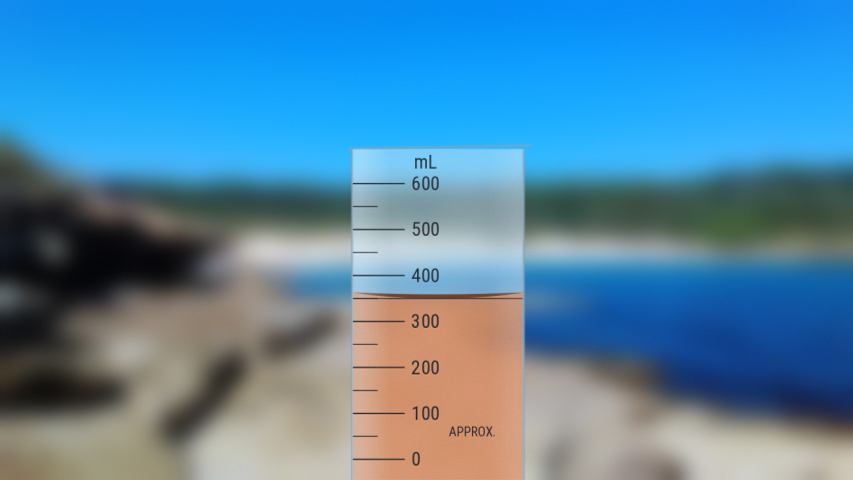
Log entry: 350 mL
